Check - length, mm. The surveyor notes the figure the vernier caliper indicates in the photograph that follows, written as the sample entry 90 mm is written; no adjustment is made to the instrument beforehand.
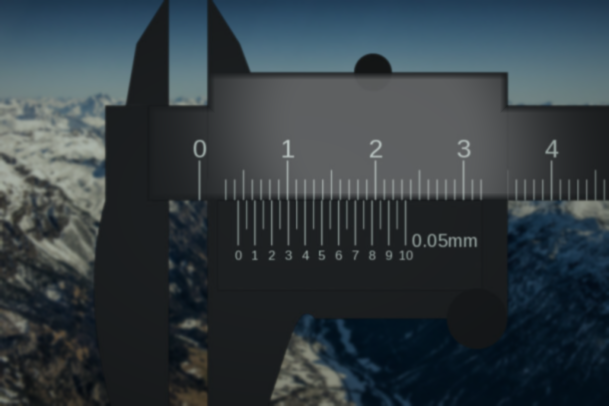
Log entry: 4.4 mm
